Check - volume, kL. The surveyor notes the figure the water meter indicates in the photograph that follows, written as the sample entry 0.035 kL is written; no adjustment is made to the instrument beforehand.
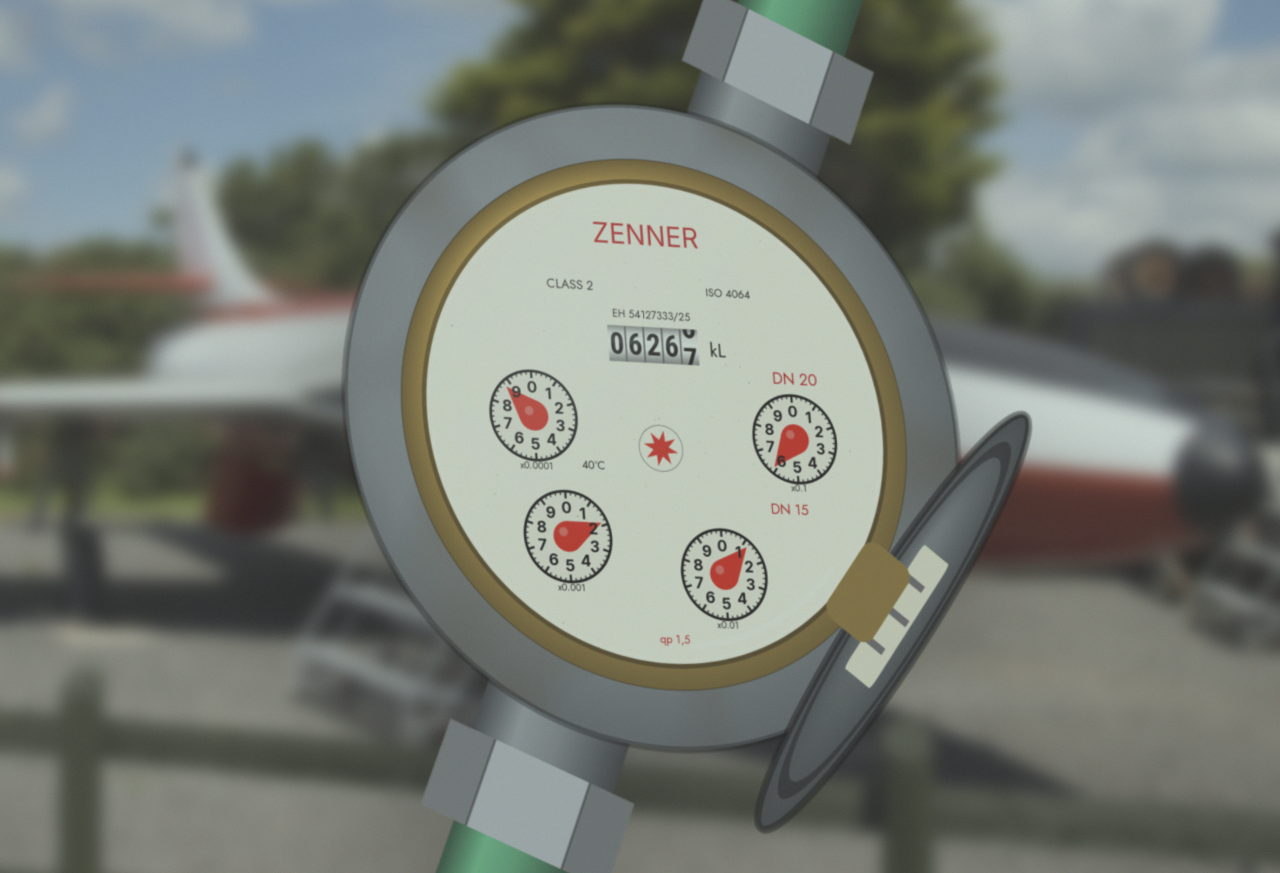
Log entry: 6266.6118 kL
